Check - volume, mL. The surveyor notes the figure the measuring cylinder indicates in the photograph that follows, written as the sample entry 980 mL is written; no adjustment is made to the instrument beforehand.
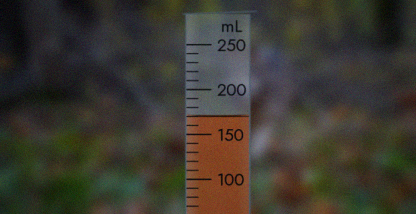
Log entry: 170 mL
